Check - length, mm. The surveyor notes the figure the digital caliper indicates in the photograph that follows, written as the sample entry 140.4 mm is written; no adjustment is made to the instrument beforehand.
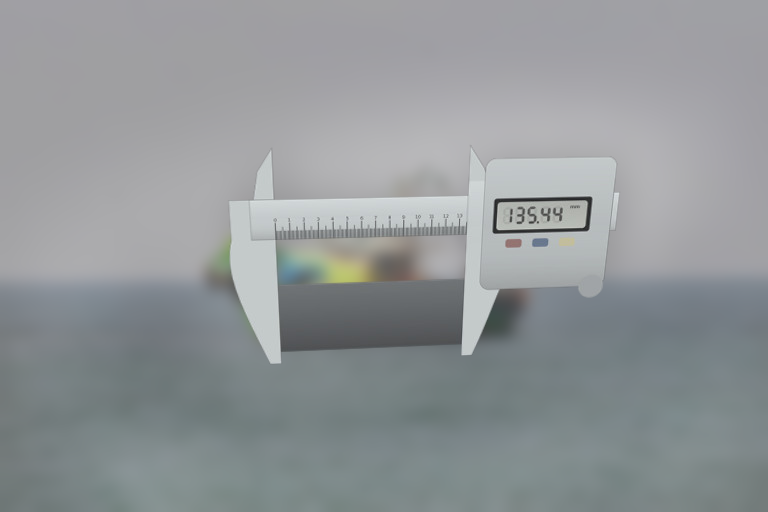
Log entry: 135.44 mm
